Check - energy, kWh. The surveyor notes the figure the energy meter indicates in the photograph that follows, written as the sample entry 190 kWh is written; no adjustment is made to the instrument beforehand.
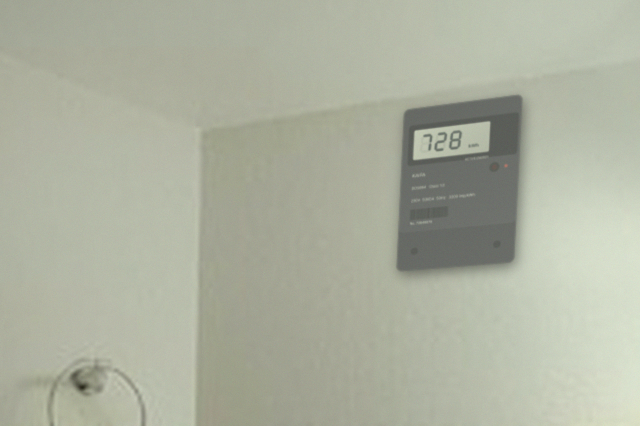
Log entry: 728 kWh
